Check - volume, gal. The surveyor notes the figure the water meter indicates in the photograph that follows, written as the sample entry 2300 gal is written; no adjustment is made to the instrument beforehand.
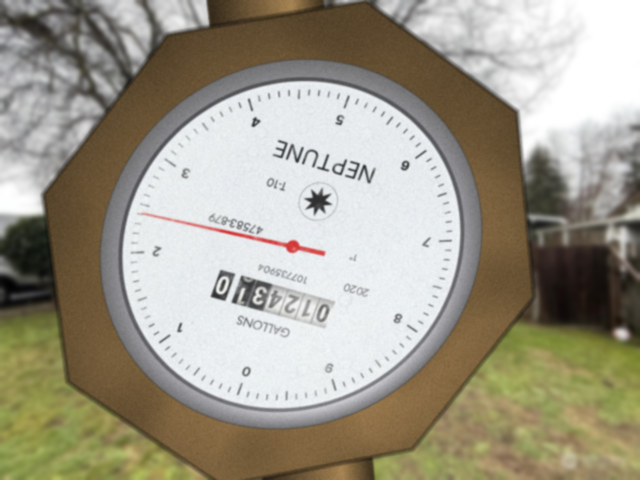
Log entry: 124312.4 gal
